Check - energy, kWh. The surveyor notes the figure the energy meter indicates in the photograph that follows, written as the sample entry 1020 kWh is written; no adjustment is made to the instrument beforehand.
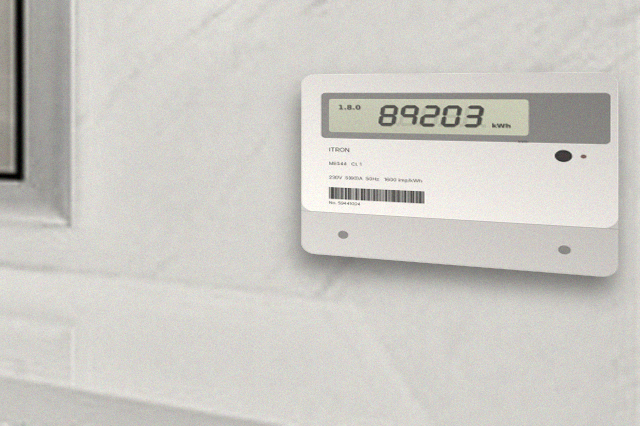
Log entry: 89203 kWh
